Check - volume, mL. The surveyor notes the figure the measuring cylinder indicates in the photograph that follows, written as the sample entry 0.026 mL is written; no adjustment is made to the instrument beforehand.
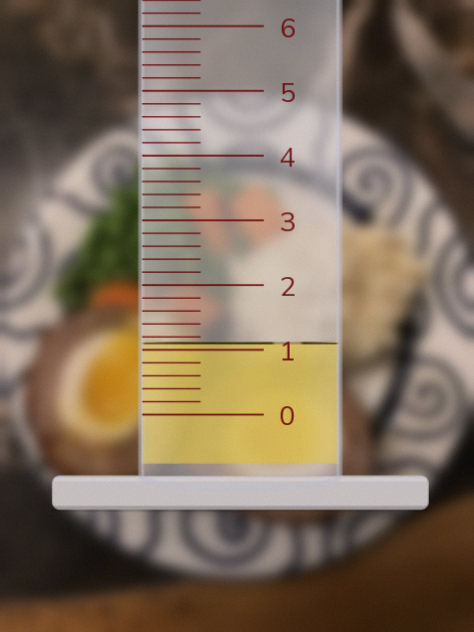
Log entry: 1.1 mL
